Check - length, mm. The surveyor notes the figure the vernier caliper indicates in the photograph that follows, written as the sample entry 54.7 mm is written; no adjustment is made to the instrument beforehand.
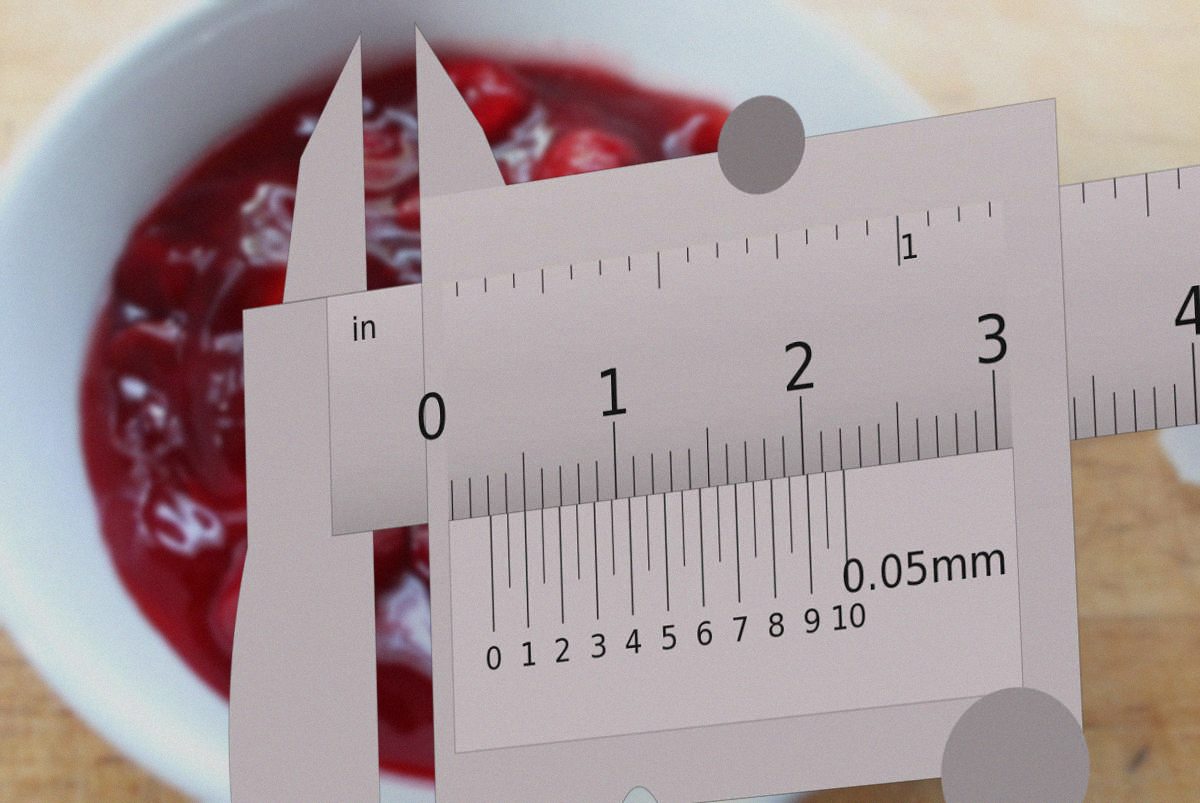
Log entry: 3.1 mm
